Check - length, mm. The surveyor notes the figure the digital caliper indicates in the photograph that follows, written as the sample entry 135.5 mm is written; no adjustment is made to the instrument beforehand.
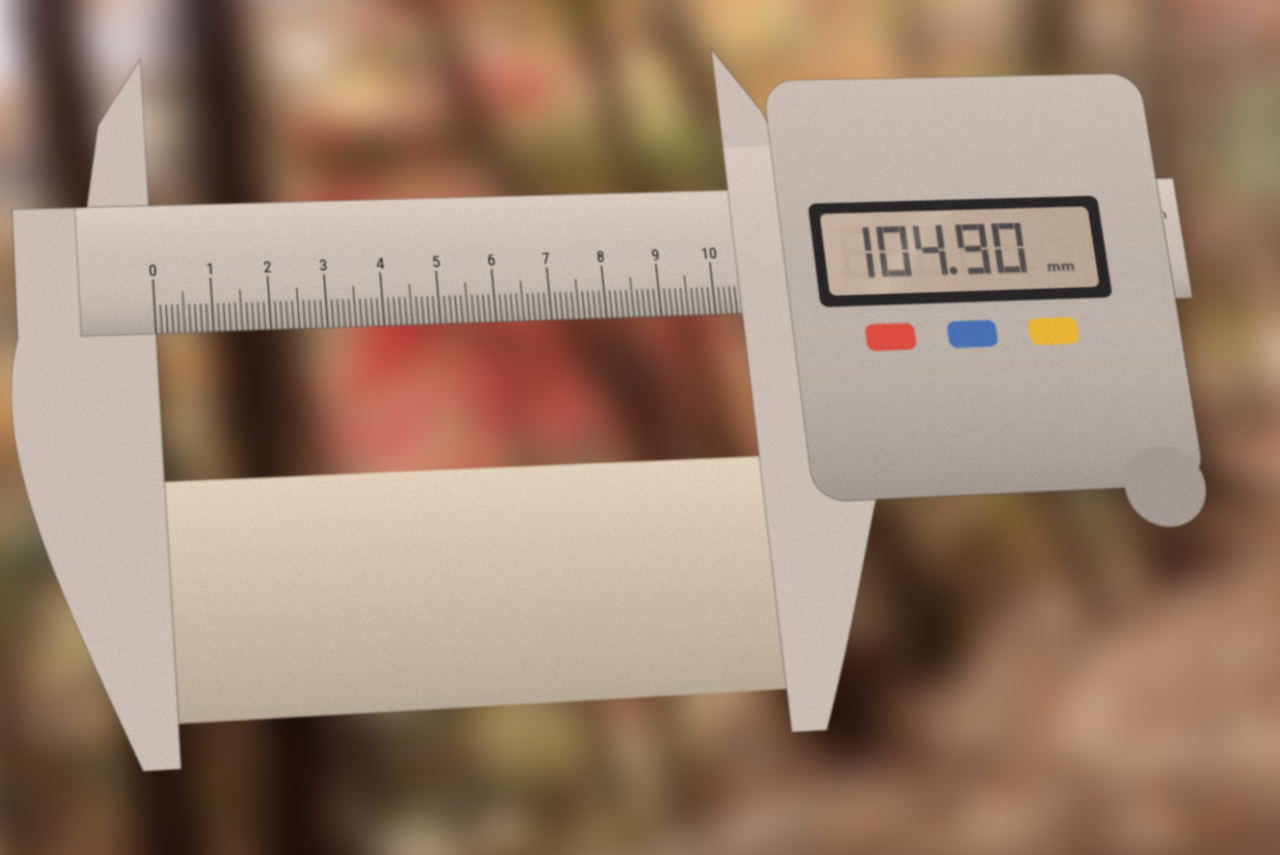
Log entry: 104.90 mm
